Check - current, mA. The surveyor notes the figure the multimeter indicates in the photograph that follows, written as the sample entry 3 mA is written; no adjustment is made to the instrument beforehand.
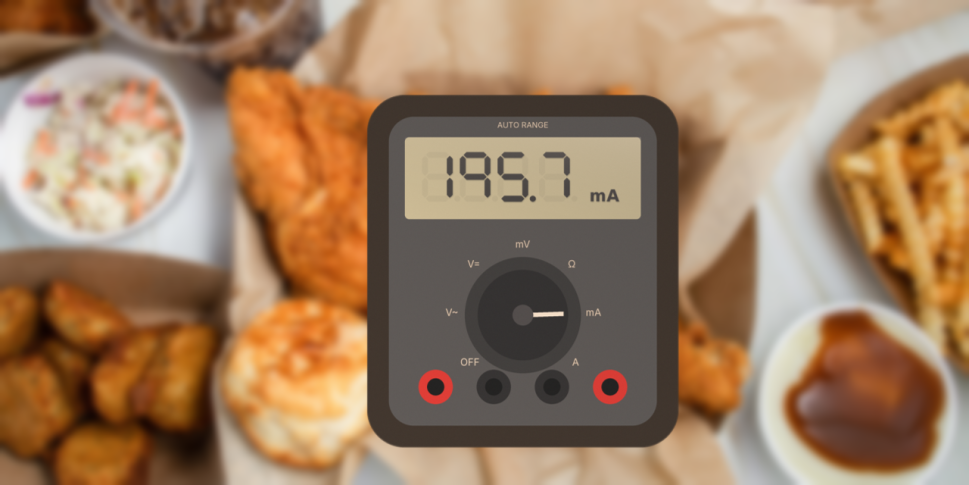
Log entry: 195.7 mA
